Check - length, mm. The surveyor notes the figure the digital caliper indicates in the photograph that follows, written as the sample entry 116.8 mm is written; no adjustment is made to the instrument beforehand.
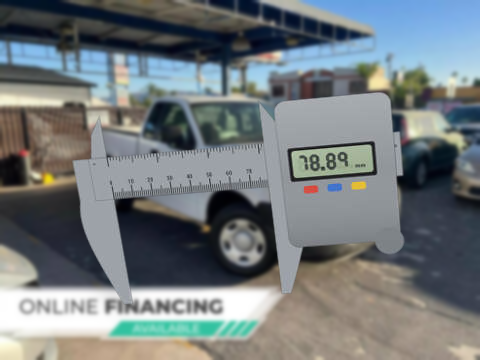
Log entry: 78.89 mm
